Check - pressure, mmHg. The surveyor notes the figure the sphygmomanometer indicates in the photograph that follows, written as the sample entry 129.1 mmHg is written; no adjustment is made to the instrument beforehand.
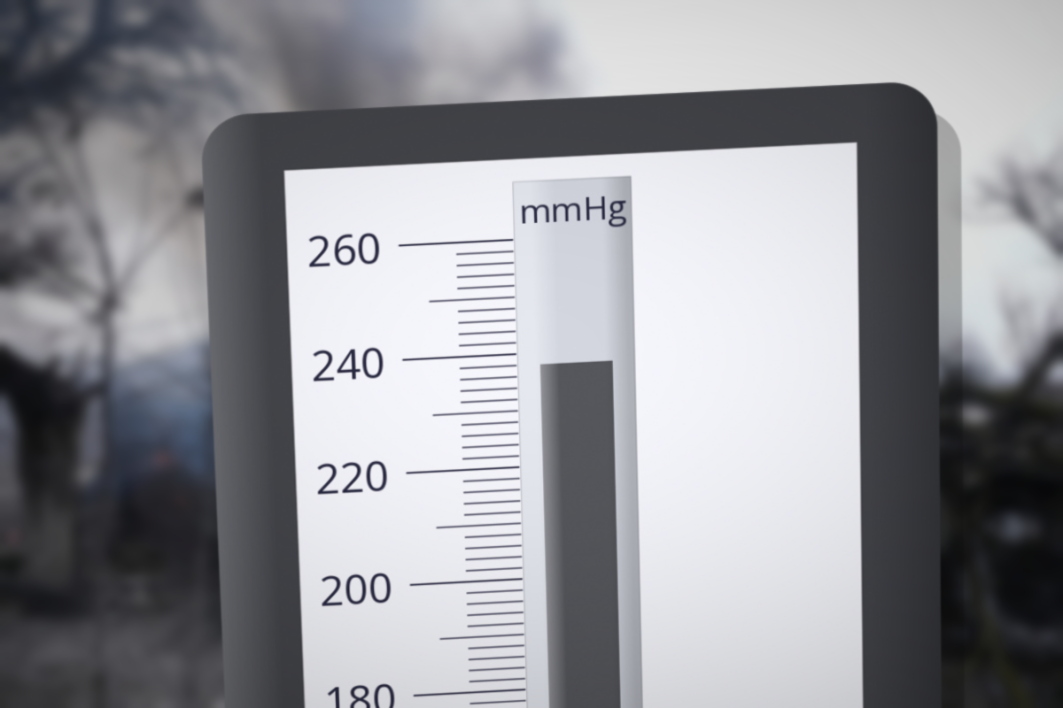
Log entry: 238 mmHg
